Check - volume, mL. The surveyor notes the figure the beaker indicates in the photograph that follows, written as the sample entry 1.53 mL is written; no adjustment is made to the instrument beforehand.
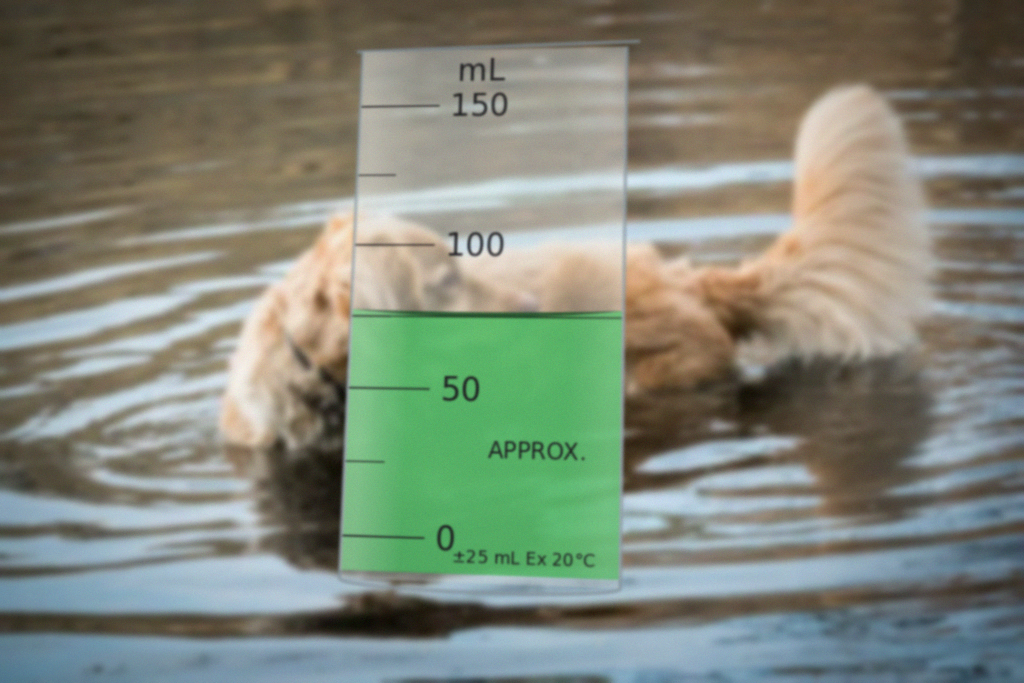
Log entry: 75 mL
